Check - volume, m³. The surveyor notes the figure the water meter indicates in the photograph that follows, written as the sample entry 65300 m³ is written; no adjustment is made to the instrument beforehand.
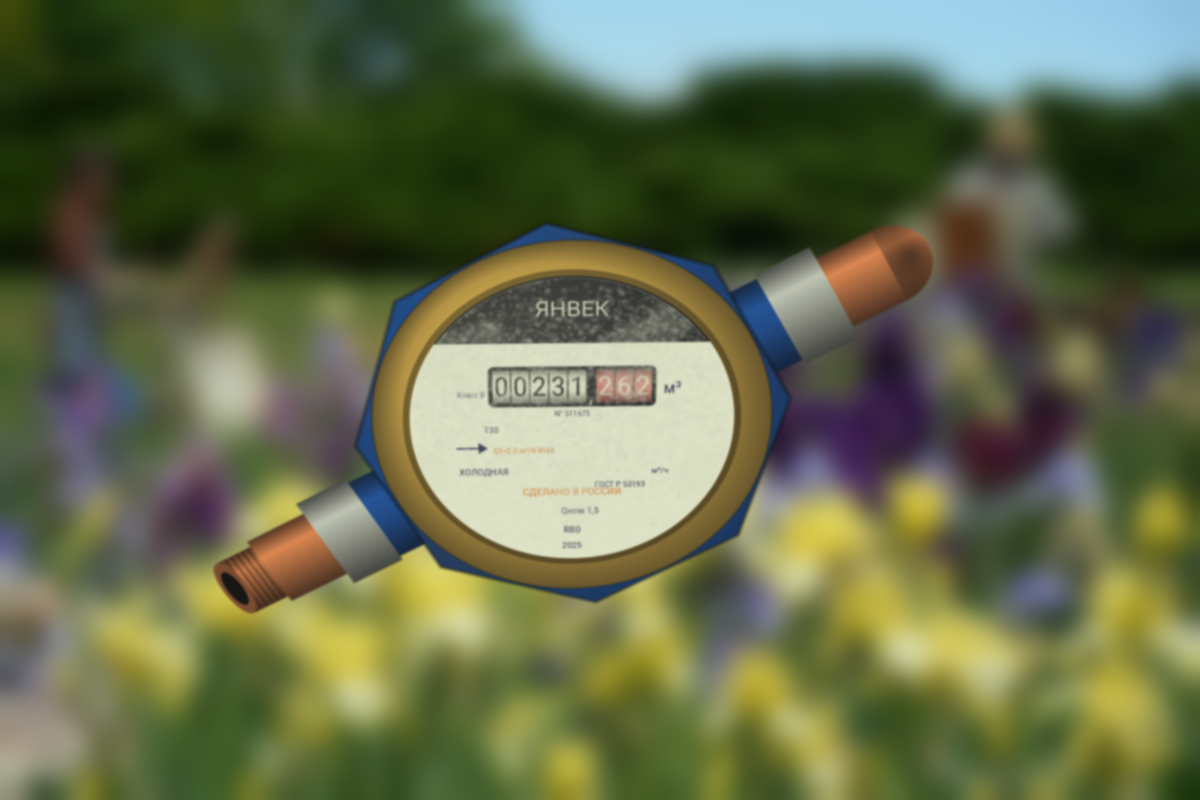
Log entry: 231.262 m³
